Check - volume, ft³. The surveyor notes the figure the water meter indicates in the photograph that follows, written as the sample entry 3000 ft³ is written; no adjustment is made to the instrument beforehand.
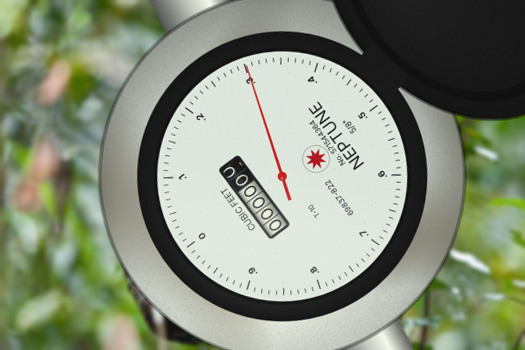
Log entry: 0.30 ft³
